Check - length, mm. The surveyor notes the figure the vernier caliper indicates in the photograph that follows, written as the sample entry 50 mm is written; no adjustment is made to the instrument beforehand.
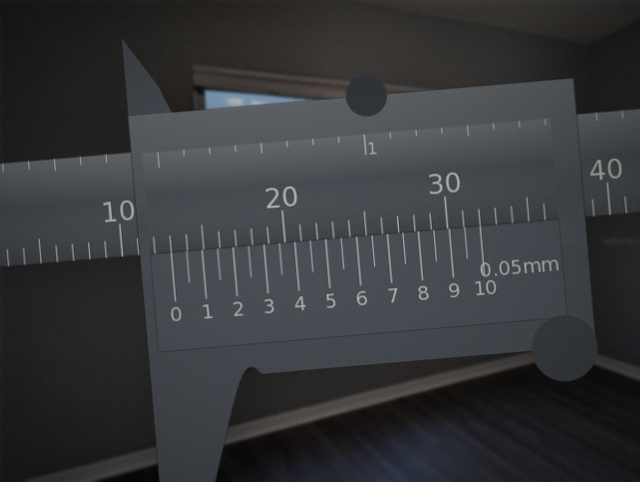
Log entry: 13.0 mm
